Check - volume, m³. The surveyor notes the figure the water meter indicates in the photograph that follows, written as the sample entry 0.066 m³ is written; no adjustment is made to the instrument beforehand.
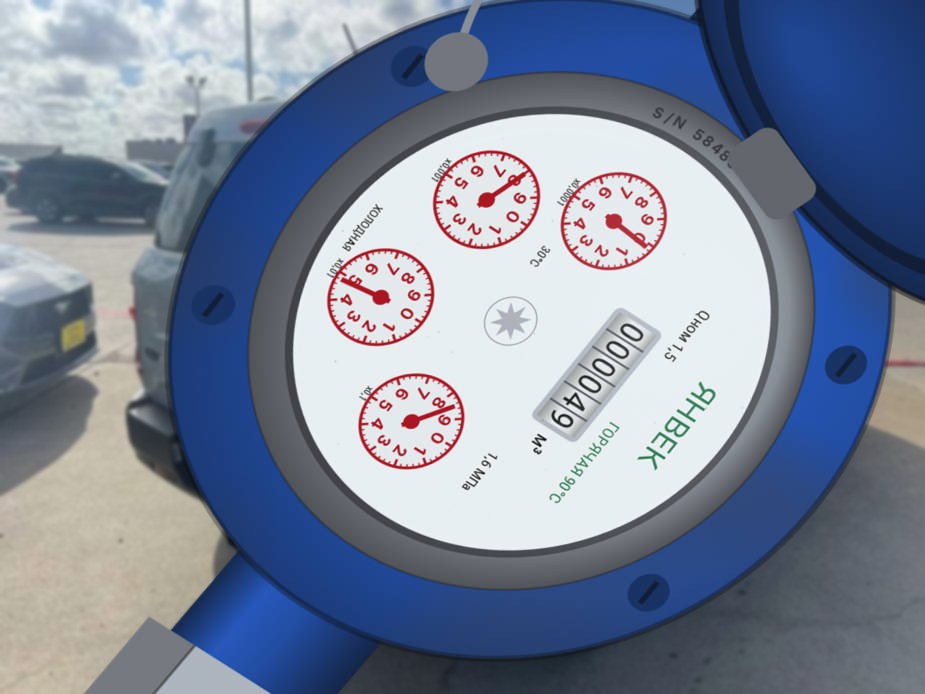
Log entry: 49.8480 m³
